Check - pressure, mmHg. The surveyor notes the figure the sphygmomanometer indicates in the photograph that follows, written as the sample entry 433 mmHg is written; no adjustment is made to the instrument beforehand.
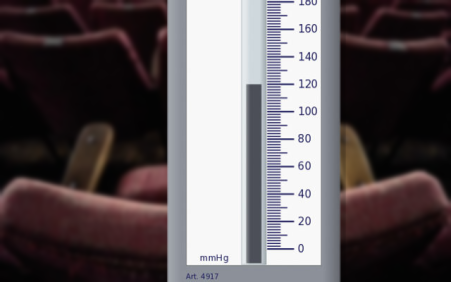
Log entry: 120 mmHg
